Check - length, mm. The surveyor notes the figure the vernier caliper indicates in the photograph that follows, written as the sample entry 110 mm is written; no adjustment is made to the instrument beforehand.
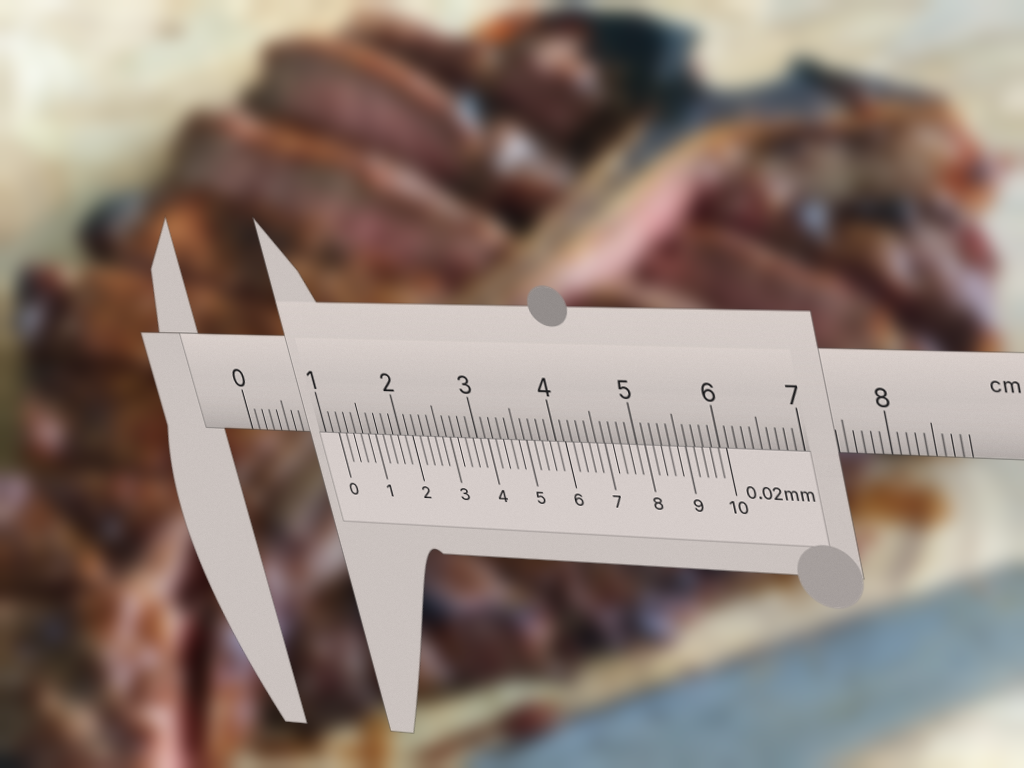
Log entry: 11.8 mm
